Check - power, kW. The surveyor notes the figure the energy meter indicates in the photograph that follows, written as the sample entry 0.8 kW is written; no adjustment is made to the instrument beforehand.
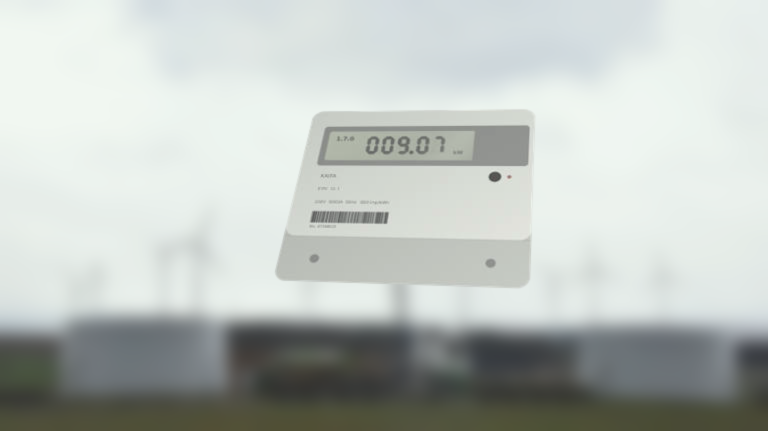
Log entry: 9.07 kW
